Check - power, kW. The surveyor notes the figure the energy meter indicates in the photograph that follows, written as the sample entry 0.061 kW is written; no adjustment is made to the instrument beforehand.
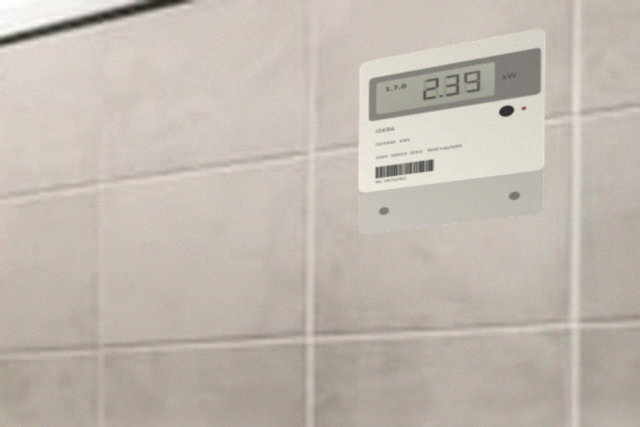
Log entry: 2.39 kW
